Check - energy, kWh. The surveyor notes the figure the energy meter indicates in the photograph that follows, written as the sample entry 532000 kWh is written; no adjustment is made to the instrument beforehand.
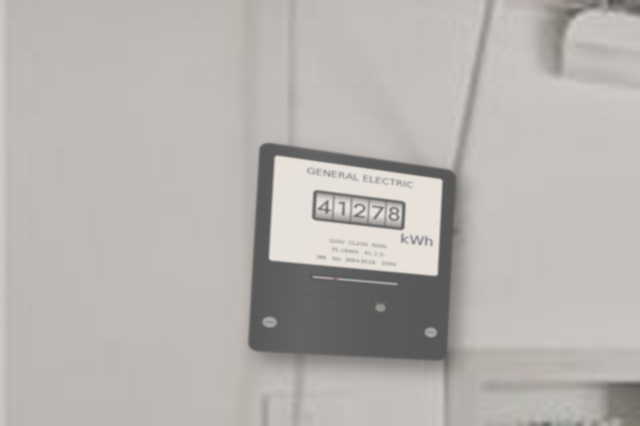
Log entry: 41278 kWh
